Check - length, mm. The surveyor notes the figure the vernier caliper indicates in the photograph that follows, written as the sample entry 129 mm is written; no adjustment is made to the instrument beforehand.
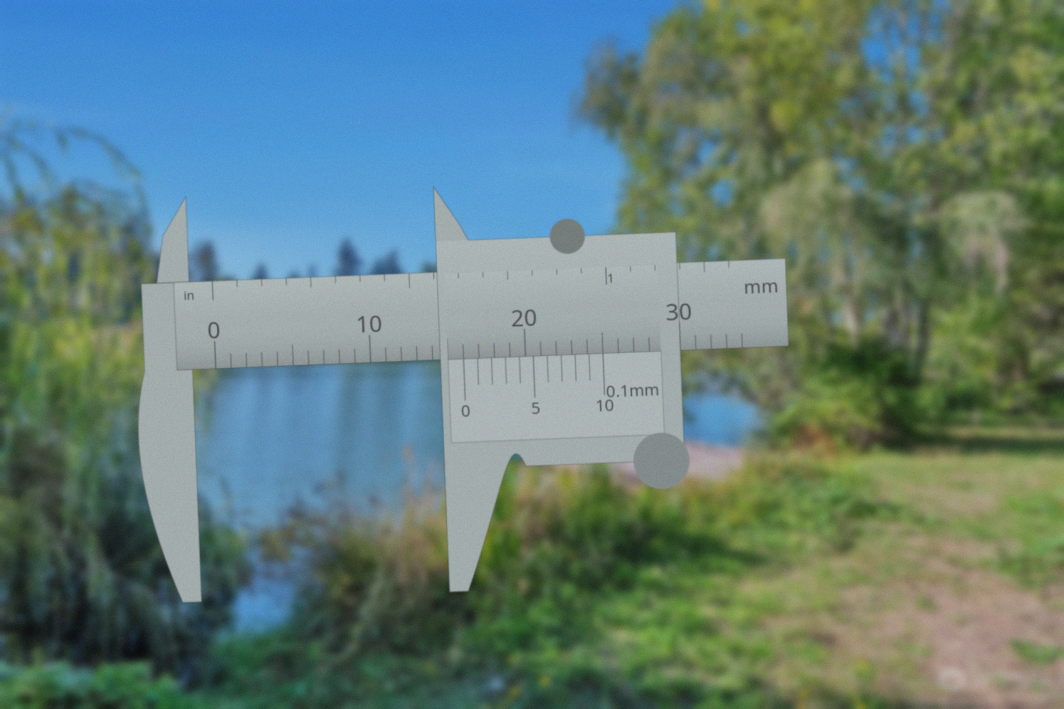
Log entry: 16.0 mm
